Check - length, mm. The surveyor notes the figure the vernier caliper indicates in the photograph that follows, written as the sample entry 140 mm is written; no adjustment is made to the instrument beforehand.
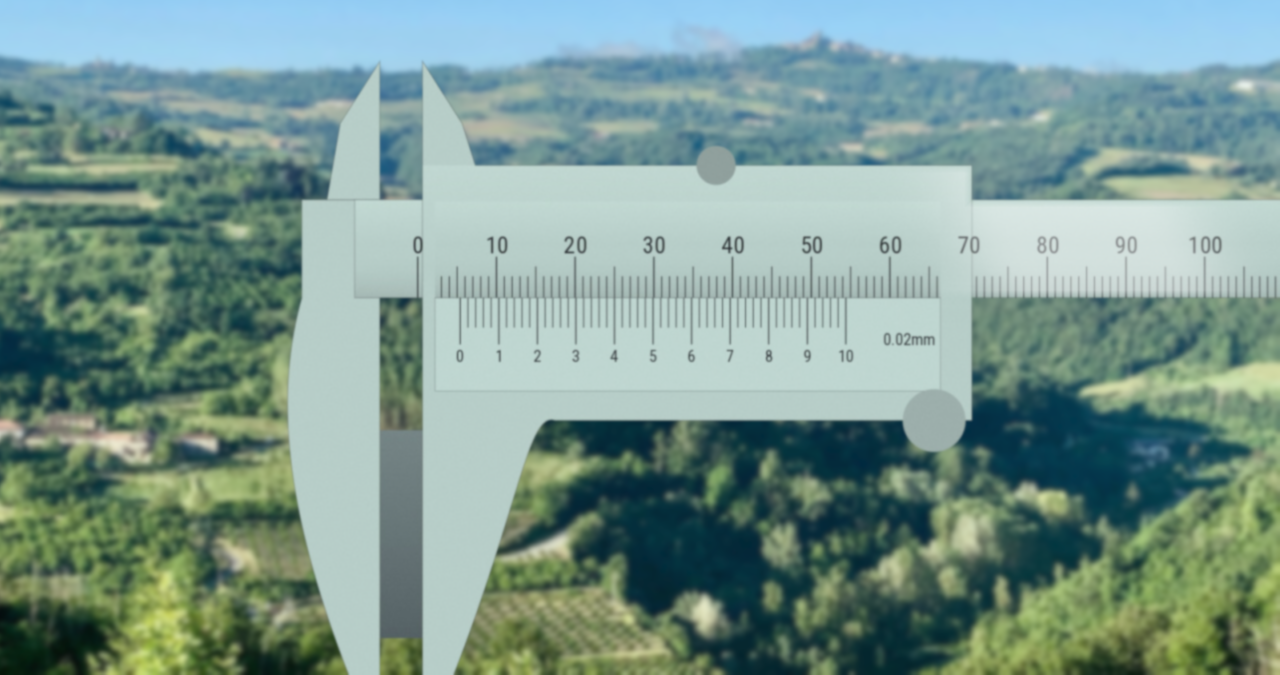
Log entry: 5.4 mm
